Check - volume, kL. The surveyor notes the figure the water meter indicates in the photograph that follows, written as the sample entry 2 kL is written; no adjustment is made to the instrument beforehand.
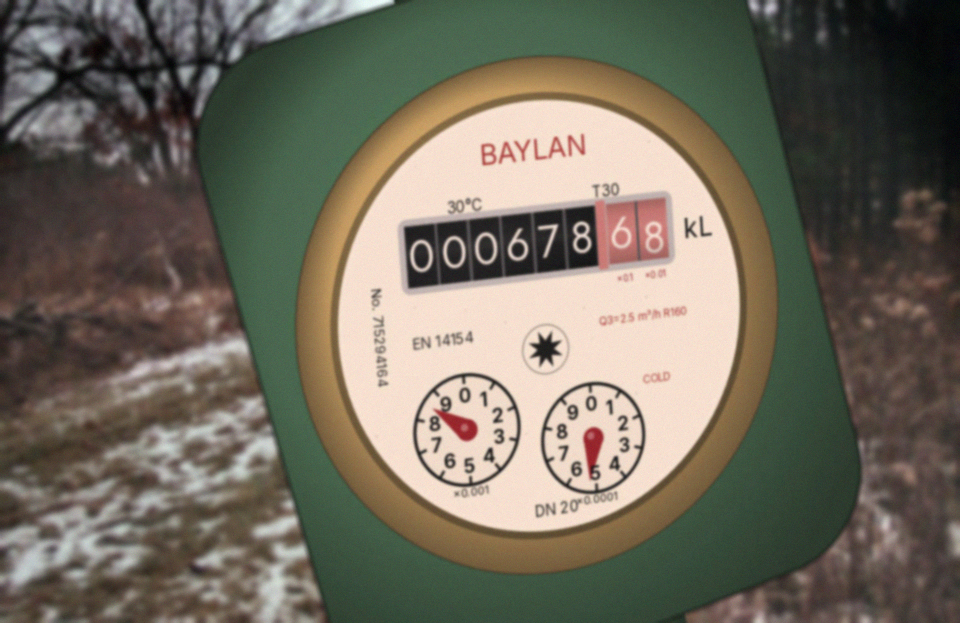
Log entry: 678.6785 kL
